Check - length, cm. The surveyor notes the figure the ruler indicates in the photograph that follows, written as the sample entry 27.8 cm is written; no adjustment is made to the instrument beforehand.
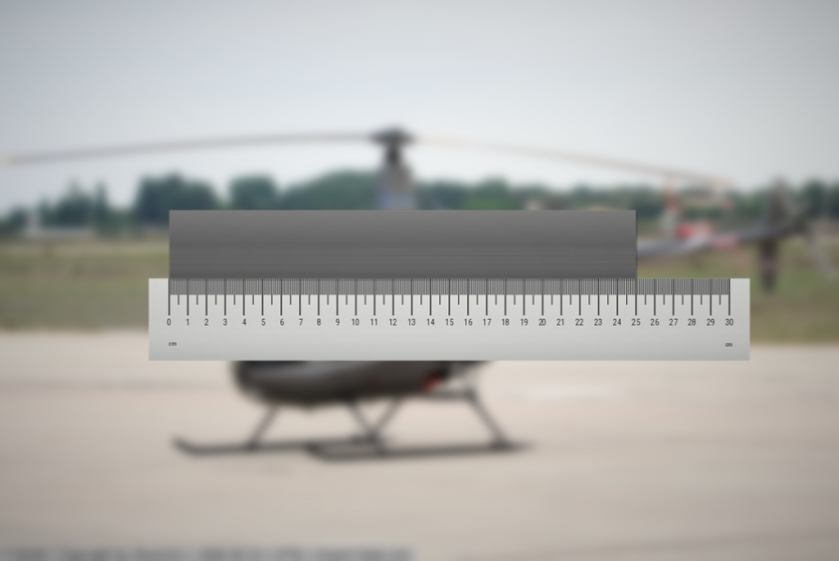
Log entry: 25 cm
